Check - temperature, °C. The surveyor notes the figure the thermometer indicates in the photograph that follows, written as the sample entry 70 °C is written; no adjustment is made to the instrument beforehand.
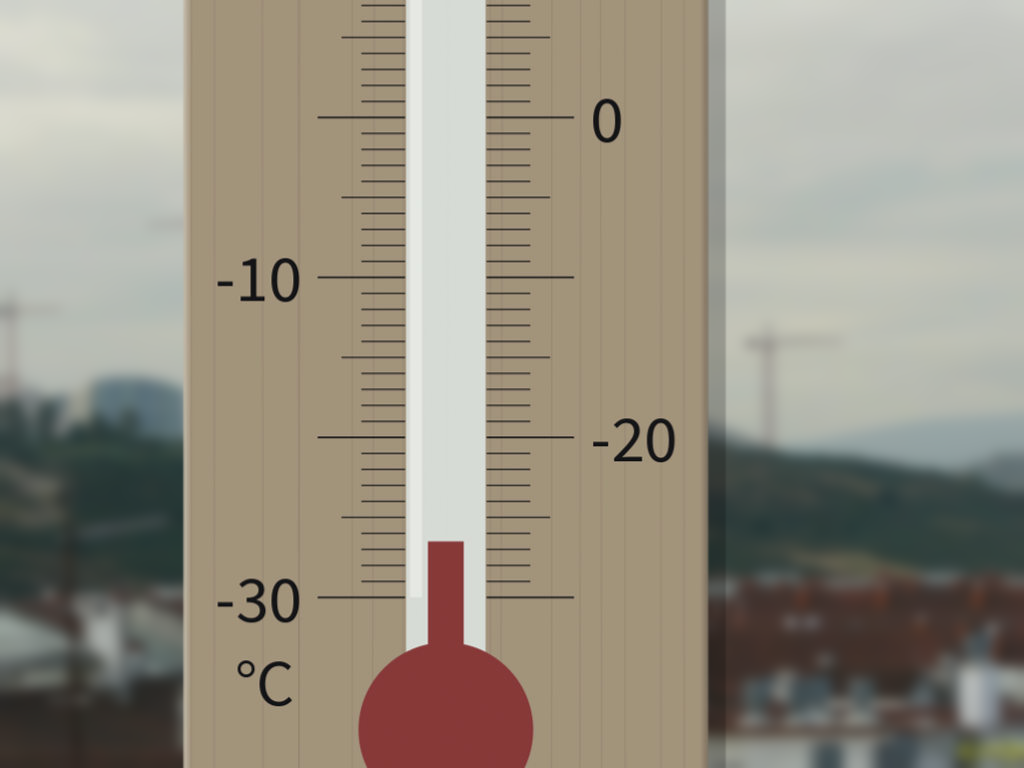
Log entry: -26.5 °C
